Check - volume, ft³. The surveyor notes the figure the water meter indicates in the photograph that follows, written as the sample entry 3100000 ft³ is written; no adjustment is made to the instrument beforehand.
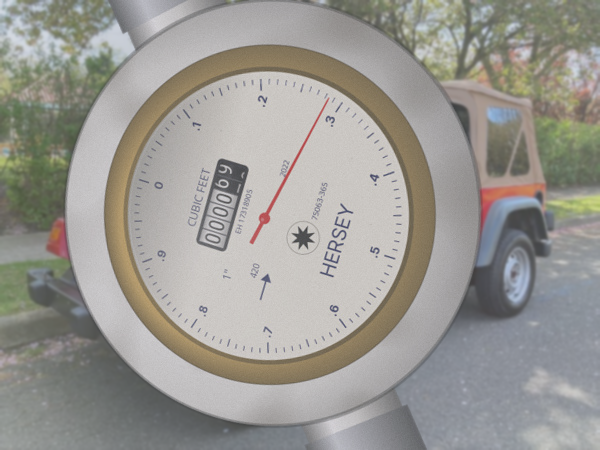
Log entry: 69.28 ft³
